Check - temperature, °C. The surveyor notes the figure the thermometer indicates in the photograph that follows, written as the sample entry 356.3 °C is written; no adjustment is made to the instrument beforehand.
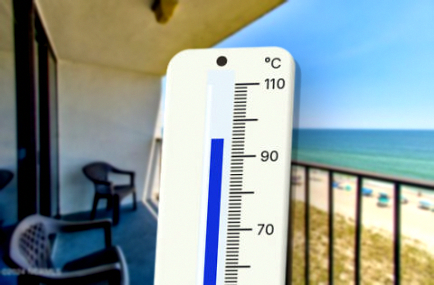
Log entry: 95 °C
